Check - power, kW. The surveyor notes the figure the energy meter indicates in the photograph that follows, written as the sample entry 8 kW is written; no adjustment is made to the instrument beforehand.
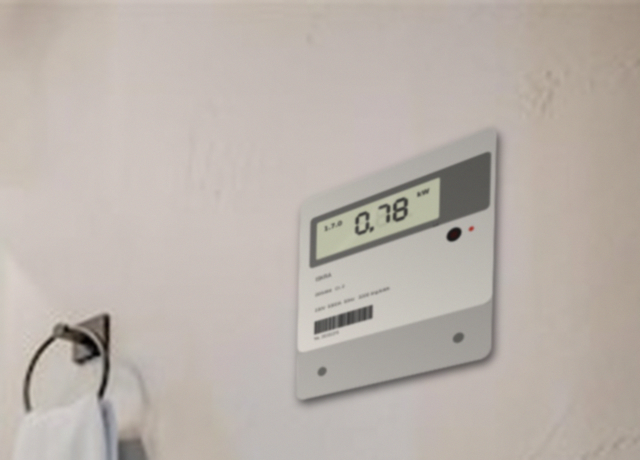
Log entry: 0.78 kW
